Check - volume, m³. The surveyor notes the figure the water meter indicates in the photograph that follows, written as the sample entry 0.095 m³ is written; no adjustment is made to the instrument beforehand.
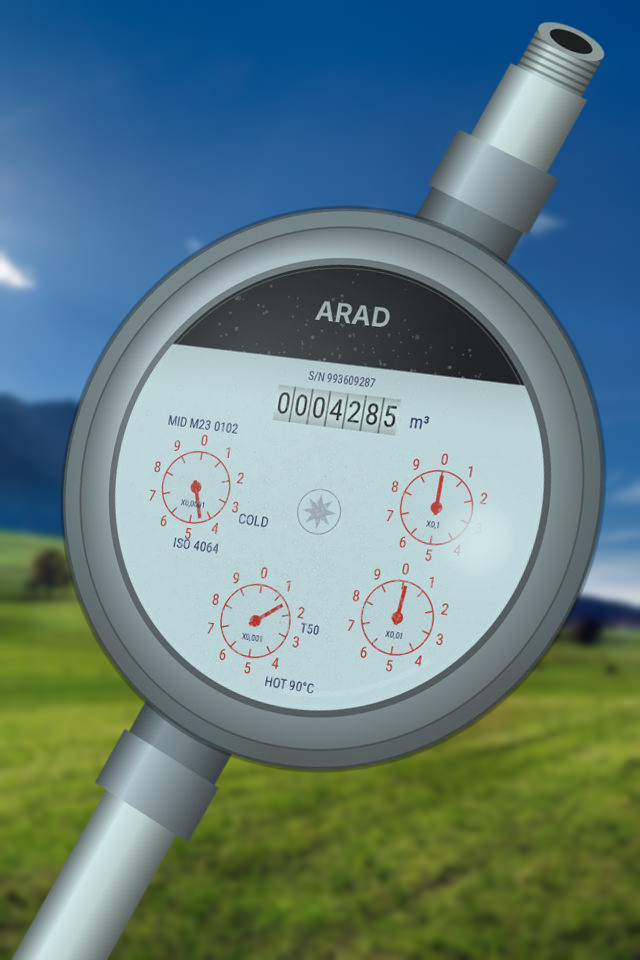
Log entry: 4285.0014 m³
